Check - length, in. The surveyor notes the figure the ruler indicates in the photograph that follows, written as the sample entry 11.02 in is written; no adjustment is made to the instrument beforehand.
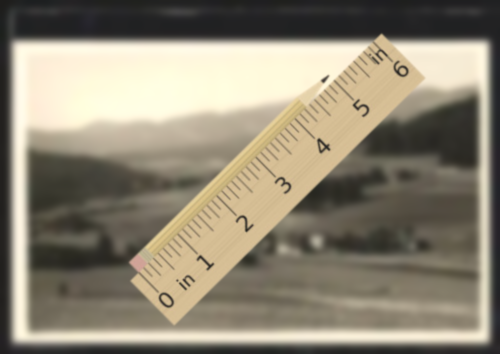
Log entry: 5 in
